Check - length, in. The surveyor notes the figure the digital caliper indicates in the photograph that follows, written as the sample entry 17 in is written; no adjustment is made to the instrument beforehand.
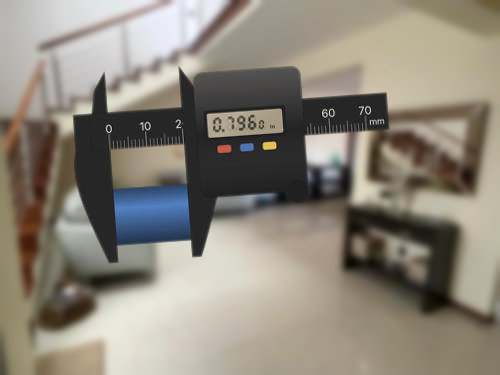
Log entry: 0.7960 in
